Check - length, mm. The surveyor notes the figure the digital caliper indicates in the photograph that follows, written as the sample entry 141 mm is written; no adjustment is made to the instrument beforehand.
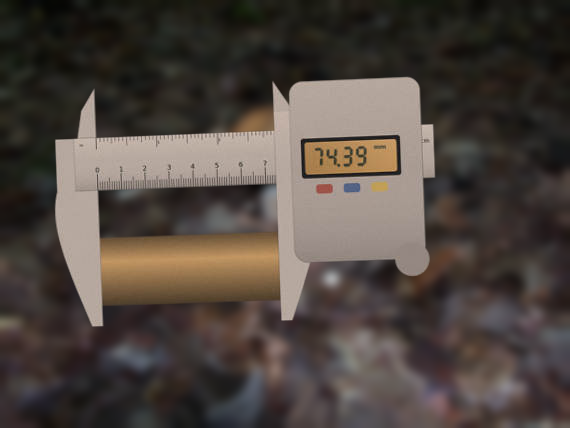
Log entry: 74.39 mm
